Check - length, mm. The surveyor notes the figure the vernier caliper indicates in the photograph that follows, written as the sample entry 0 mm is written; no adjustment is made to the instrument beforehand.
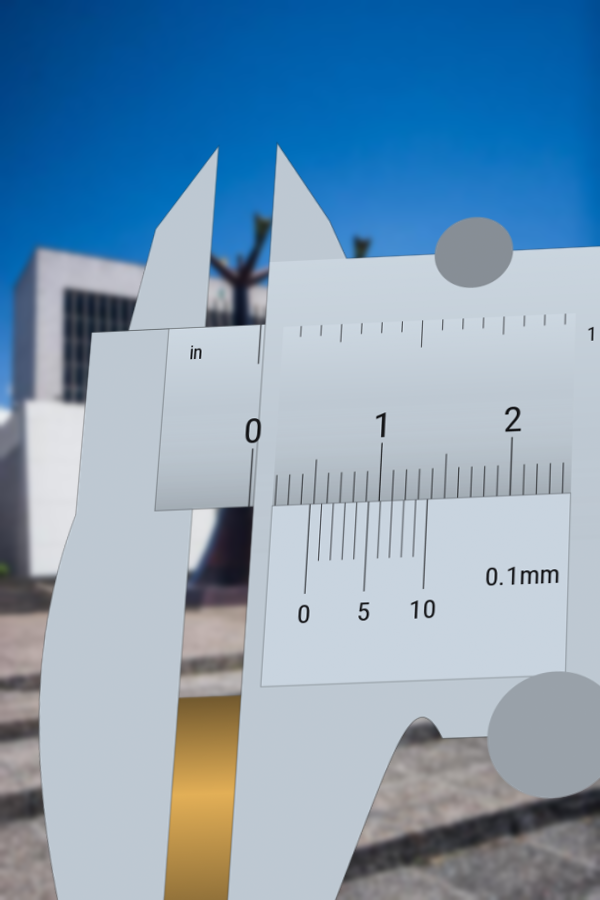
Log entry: 4.7 mm
